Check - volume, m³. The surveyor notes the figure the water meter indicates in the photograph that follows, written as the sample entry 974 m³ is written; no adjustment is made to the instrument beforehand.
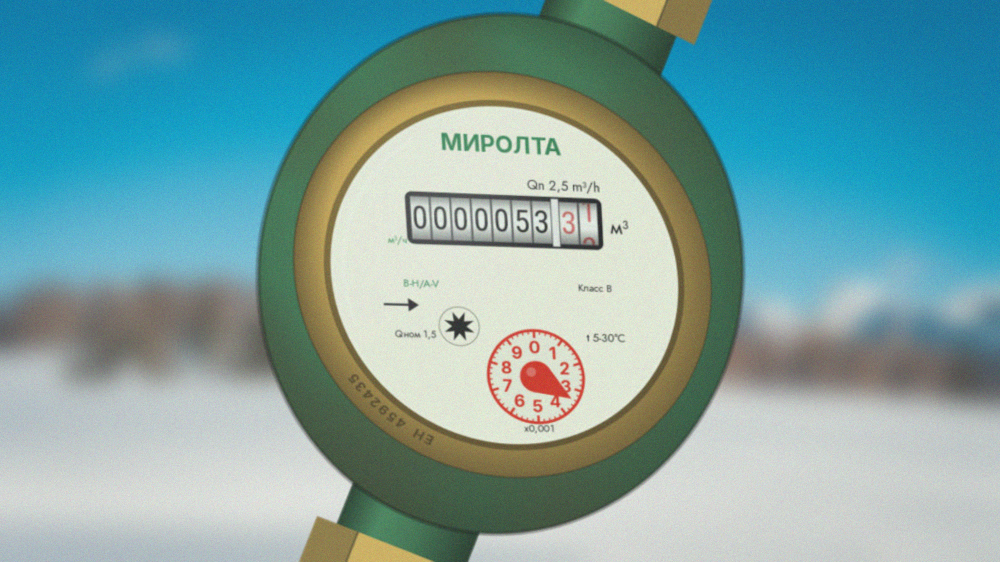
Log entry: 53.313 m³
